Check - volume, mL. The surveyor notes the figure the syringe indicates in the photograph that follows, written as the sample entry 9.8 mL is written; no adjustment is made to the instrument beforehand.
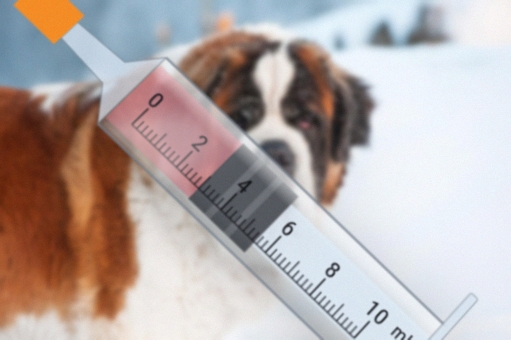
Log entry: 3 mL
